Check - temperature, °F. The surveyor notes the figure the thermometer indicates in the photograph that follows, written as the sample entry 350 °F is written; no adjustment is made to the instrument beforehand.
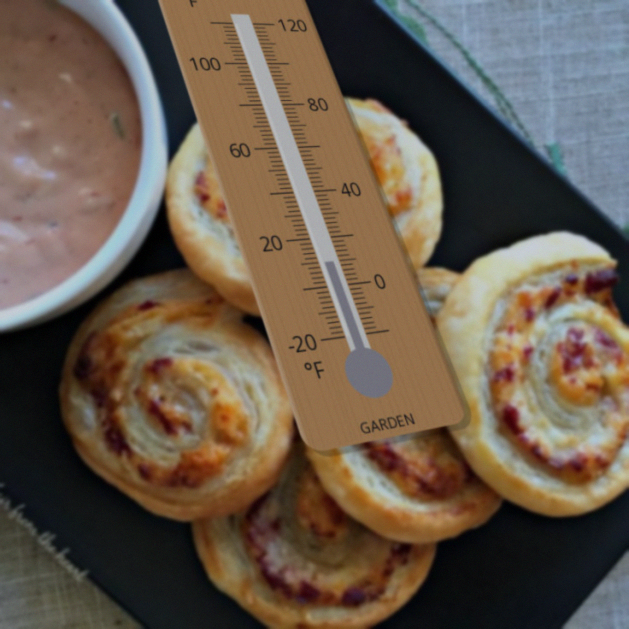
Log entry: 10 °F
